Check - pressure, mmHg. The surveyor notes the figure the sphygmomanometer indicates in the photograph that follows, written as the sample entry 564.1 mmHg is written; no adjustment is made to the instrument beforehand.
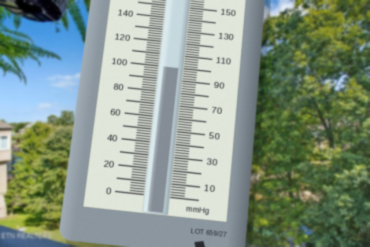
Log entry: 100 mmHg
